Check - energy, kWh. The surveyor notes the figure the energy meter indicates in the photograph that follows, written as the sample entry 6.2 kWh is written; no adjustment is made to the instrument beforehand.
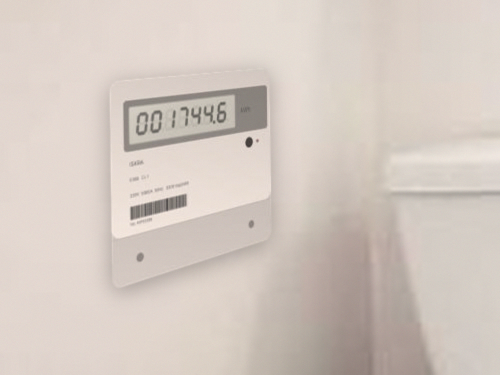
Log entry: 1744.6 kWh
